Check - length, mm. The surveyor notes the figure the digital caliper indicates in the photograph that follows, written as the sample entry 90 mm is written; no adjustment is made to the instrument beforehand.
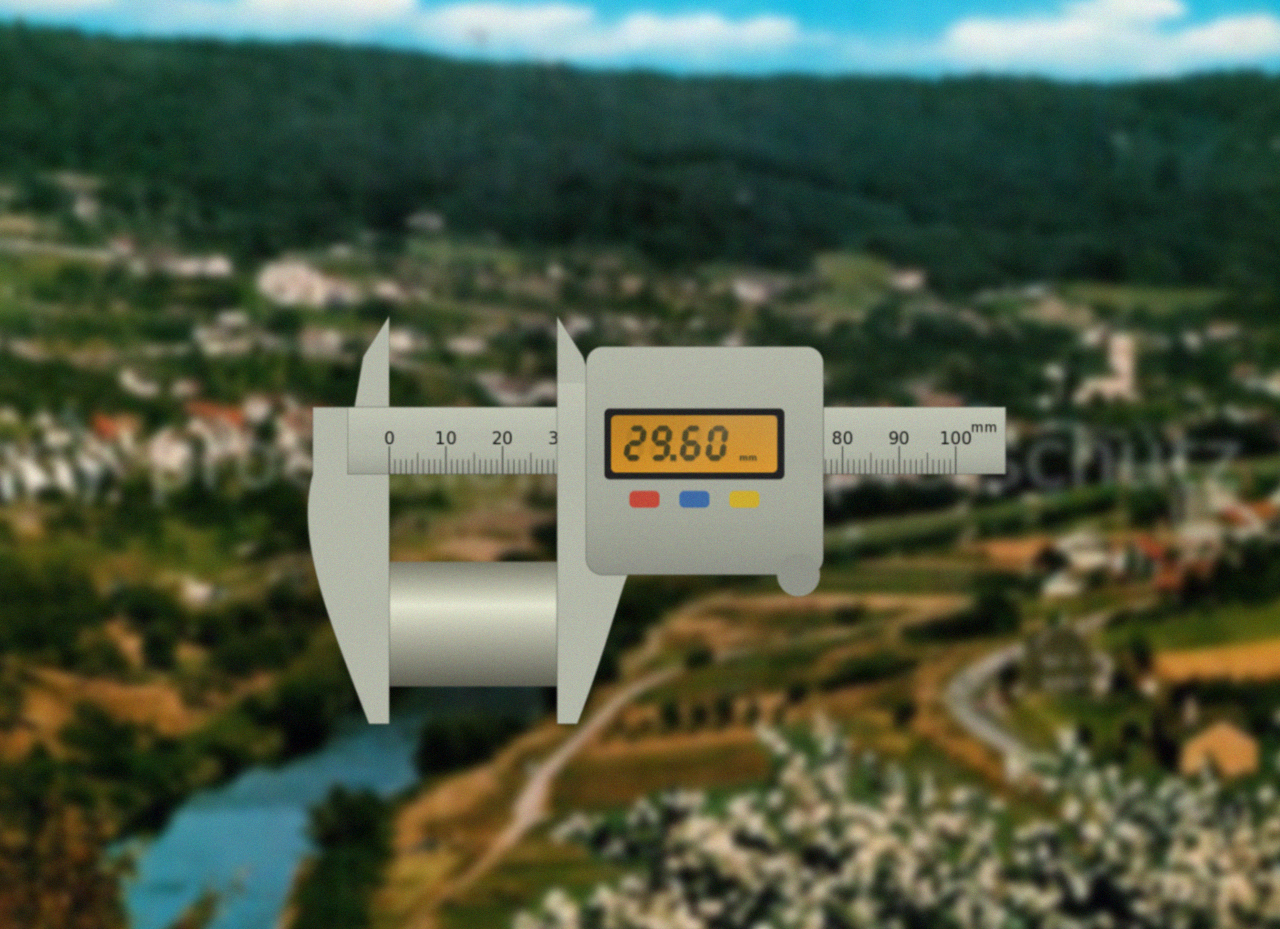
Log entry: 29.60 mm
